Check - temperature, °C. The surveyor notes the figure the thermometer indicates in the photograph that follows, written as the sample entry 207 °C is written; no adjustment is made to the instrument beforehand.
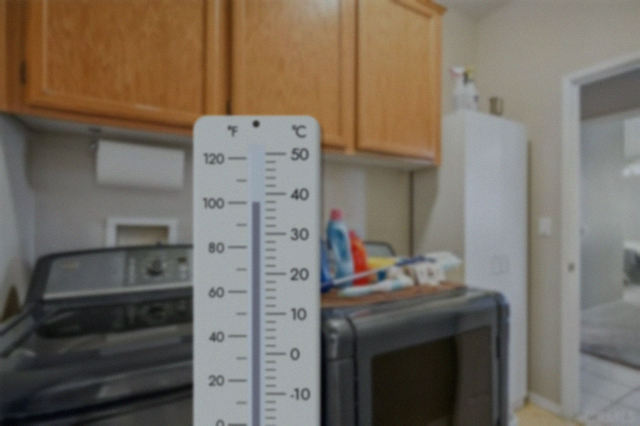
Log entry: 38 °C
